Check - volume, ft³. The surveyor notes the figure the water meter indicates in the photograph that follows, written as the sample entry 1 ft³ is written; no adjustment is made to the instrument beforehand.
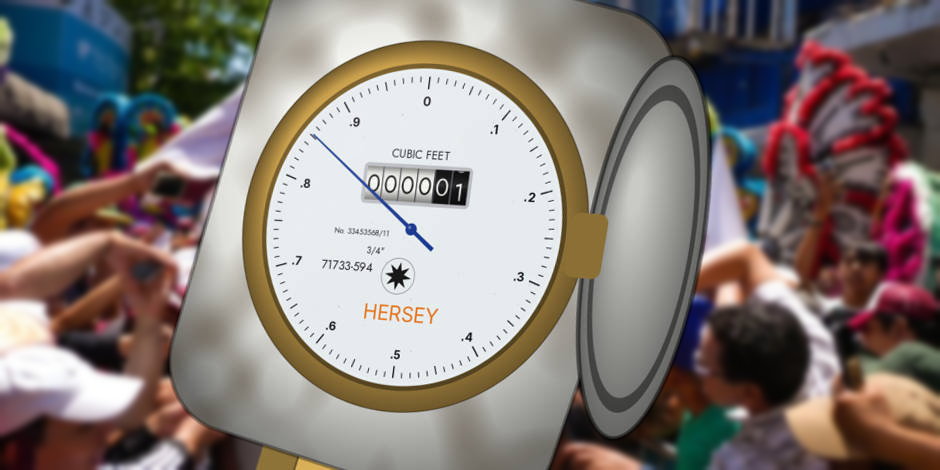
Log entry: 0.85 ft³
